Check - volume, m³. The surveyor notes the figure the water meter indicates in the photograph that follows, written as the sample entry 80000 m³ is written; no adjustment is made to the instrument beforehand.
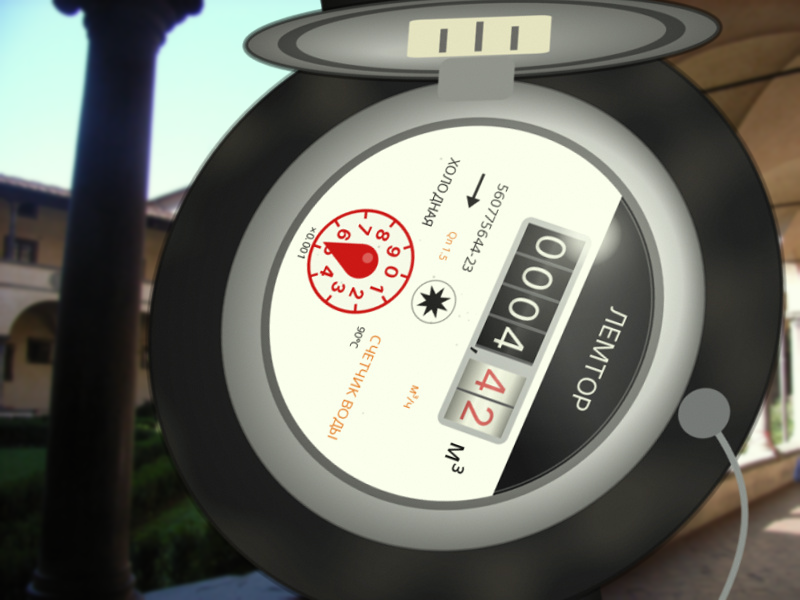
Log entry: 4.425 m³
